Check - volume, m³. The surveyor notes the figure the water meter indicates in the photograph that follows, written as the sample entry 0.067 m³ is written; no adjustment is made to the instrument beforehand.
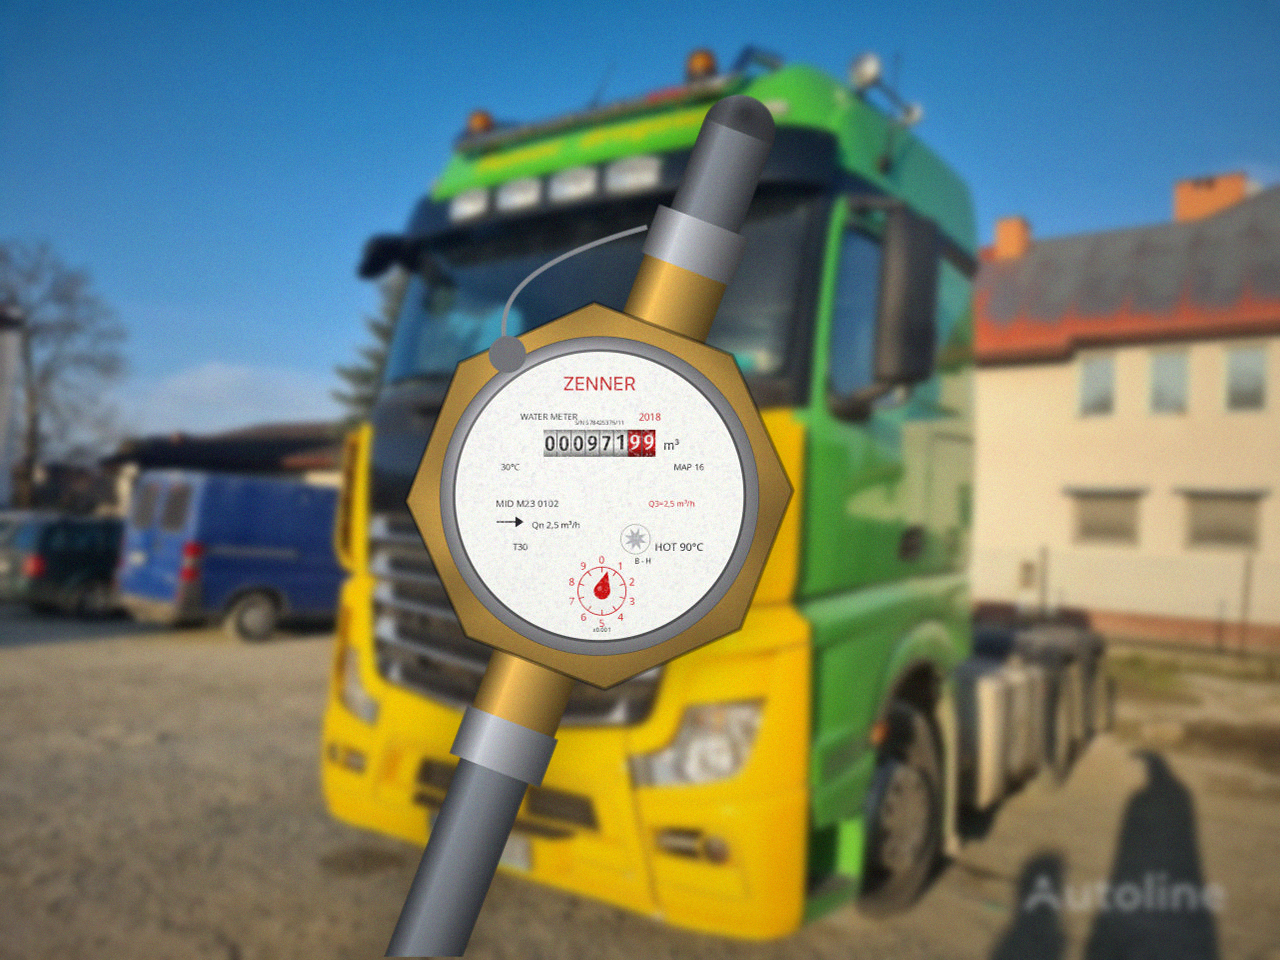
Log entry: 971.990 m³
